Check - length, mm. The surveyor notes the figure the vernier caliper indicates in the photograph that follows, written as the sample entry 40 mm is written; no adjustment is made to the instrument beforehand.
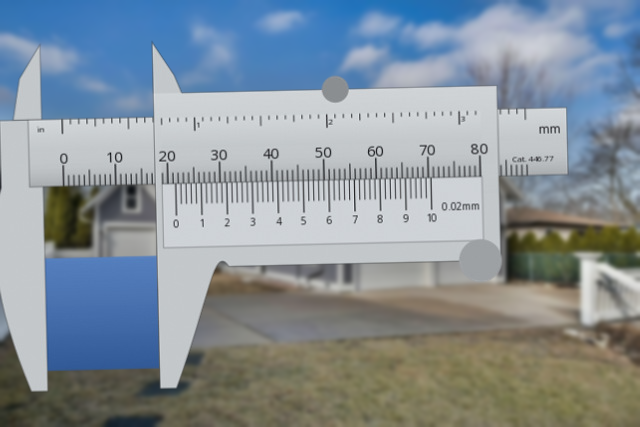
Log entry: 21.5 mm
